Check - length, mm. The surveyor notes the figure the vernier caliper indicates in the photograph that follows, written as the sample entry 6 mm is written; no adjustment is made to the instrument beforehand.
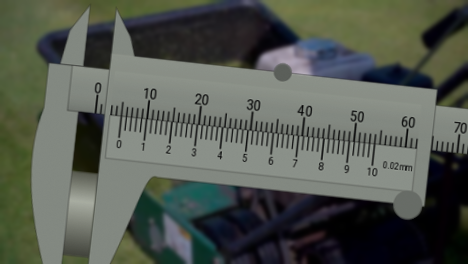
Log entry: 5.0 mm
